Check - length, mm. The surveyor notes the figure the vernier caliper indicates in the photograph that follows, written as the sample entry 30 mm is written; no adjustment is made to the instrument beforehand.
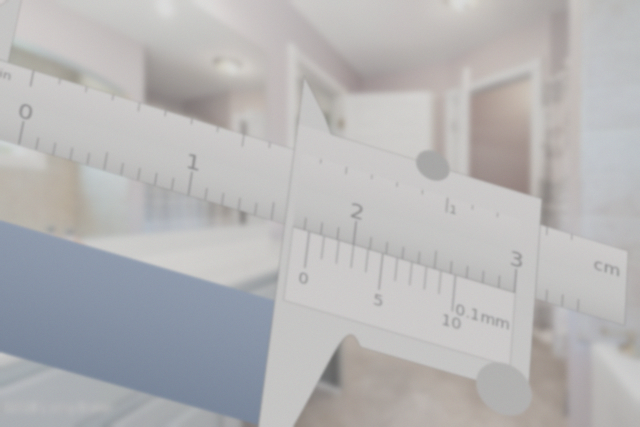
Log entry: 17.3 mm
